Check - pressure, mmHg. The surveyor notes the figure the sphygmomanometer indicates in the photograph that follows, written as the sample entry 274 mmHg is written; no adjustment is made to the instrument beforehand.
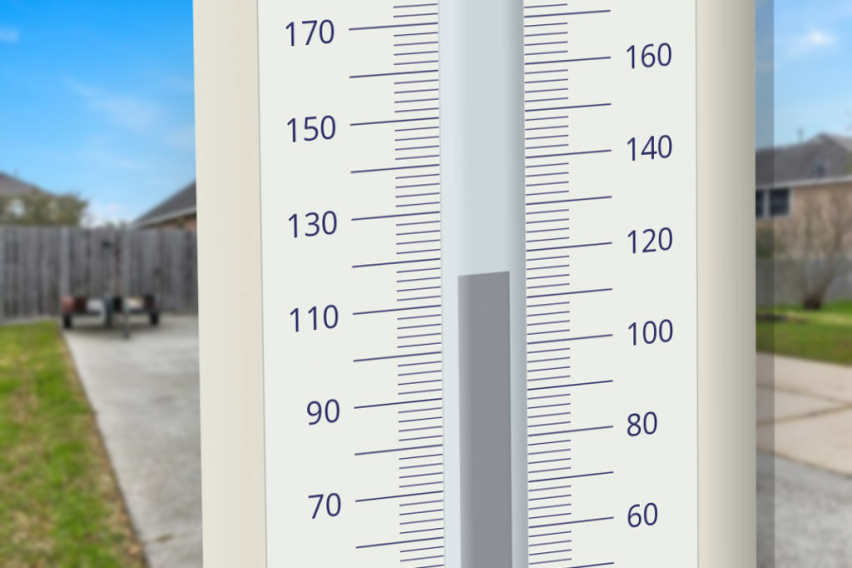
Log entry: 116 mmHg
